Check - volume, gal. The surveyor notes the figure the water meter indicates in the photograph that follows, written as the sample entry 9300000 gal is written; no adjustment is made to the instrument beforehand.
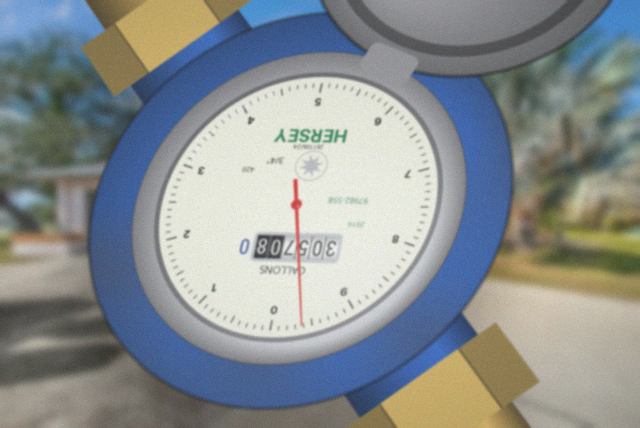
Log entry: 3057079.6 gal
